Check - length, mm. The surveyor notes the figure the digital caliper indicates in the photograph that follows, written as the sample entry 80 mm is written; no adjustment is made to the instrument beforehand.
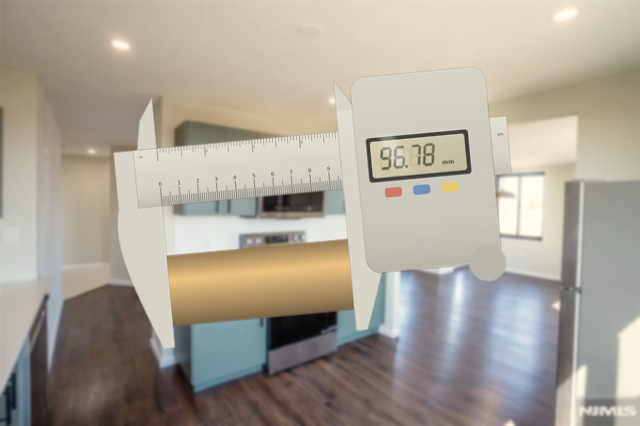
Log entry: 96.78 mm
